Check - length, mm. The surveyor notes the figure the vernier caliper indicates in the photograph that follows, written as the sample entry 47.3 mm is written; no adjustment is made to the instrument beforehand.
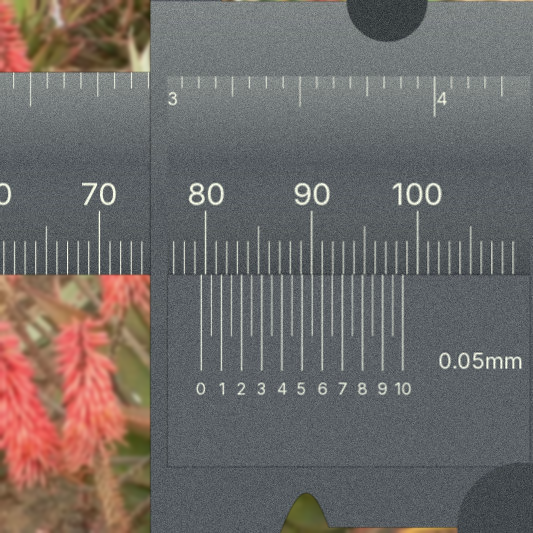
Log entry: 79.6 mm
